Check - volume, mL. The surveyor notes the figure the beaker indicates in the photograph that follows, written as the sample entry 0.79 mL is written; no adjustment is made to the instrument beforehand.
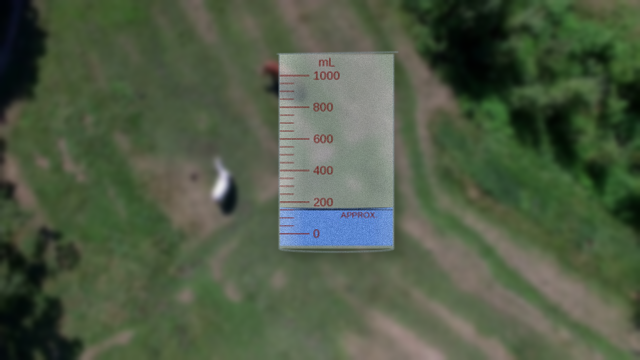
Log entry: 150 mL
